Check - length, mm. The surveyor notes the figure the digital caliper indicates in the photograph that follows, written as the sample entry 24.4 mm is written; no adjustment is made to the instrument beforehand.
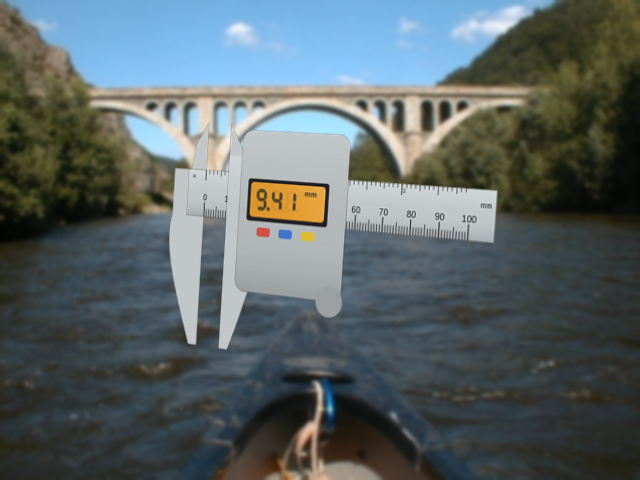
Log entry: 9.41 mm
